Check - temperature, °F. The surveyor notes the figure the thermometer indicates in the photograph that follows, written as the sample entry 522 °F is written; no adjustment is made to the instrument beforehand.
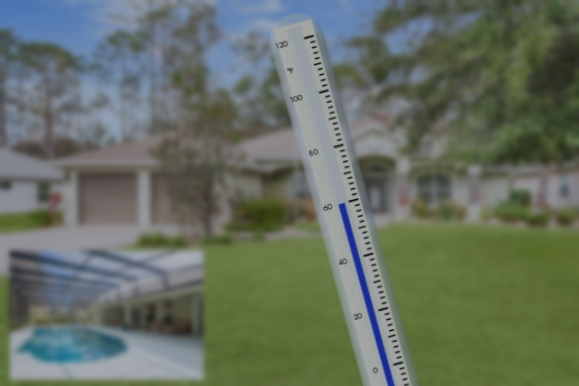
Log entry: 60 °F
